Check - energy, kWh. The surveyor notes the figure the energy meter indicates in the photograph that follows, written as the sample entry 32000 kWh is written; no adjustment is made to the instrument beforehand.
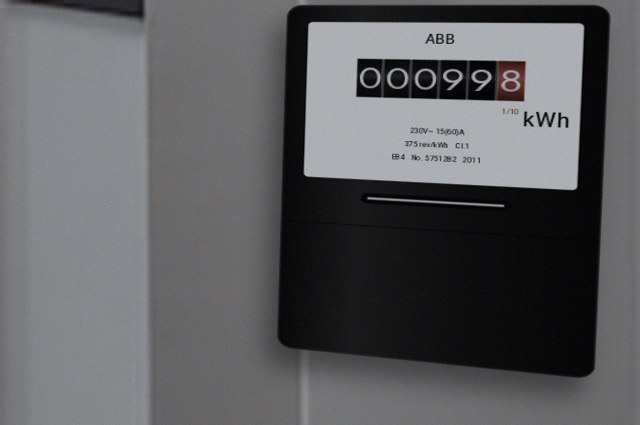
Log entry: 99.8 kWh
